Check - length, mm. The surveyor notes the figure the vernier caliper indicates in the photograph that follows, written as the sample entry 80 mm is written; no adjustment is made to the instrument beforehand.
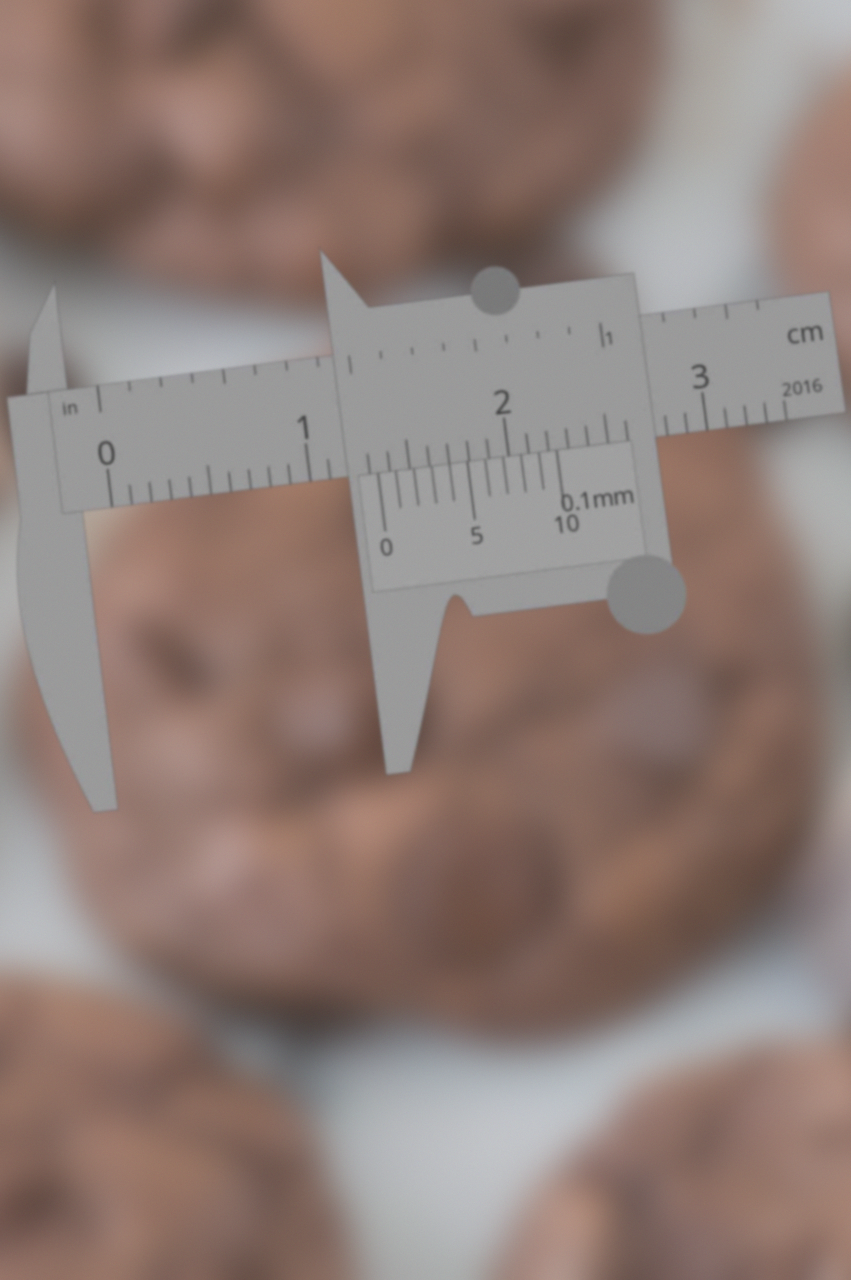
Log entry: 13.4 mm
